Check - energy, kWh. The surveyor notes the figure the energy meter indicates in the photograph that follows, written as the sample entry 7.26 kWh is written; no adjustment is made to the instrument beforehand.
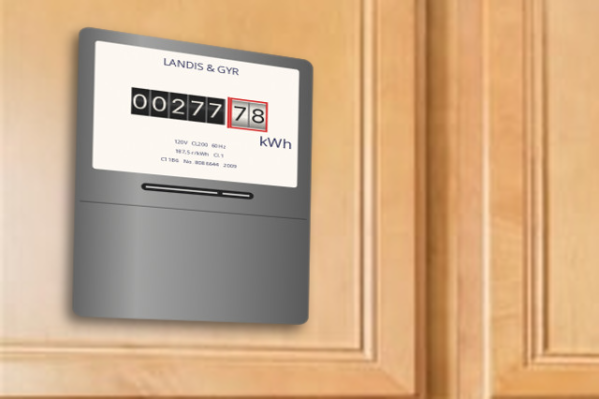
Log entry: 277.78 kWh
